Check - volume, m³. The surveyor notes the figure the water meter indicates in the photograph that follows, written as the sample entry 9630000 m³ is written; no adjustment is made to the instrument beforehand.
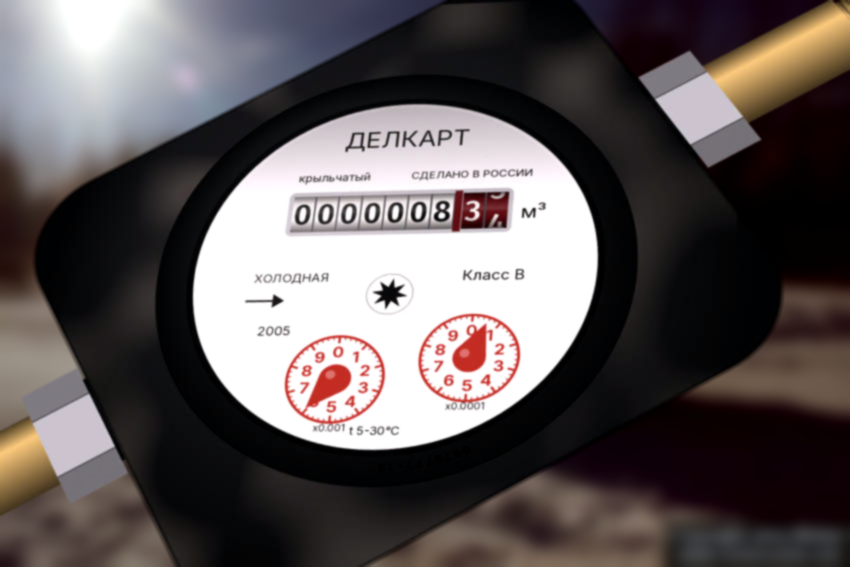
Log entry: 8.3360 m³
